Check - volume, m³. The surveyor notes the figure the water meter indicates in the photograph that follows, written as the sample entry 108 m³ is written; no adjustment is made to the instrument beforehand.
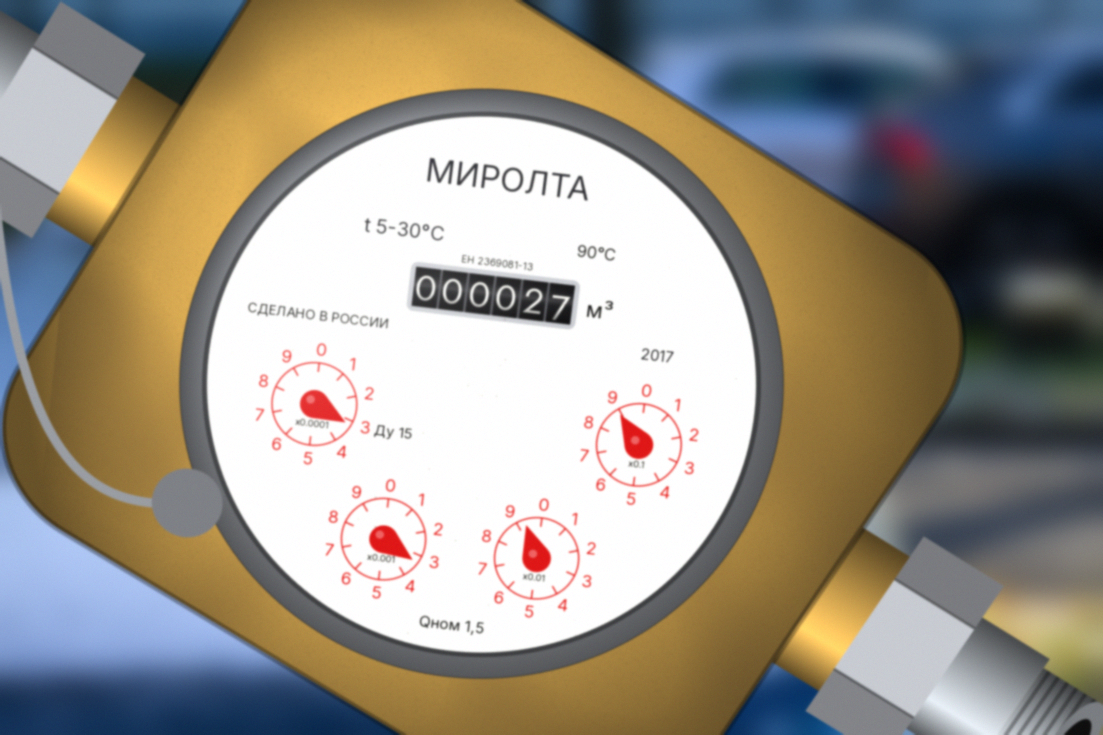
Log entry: 26.8933 m³
